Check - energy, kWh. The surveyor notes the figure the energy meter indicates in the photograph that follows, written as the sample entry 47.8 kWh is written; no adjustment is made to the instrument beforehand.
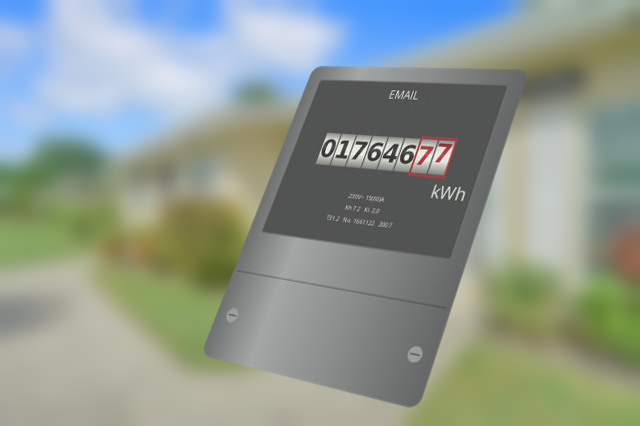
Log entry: 17646.77 kWh
